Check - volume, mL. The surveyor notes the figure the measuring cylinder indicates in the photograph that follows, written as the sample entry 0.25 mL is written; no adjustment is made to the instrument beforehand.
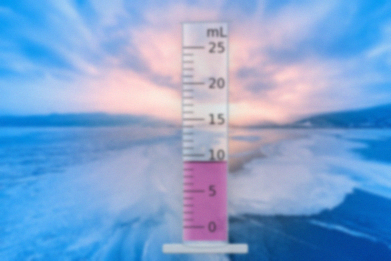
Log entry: 9 mL
